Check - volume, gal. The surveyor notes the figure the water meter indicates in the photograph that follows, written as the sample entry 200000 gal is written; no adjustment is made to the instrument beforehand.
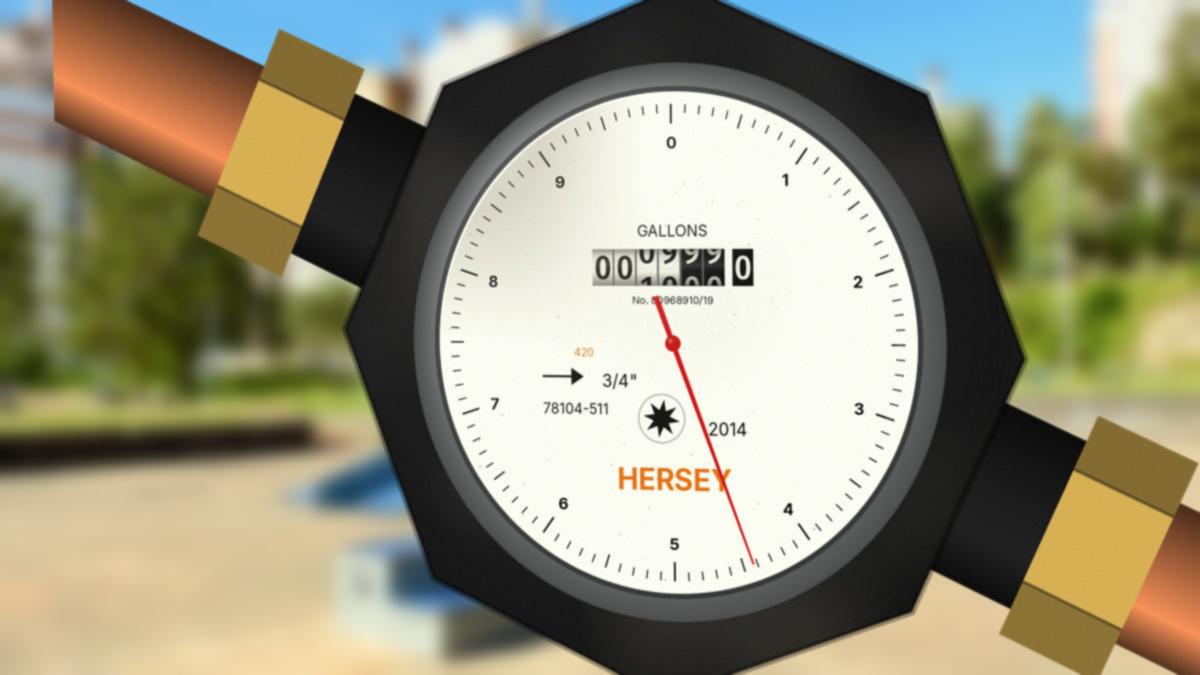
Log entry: 9994.4 gal
